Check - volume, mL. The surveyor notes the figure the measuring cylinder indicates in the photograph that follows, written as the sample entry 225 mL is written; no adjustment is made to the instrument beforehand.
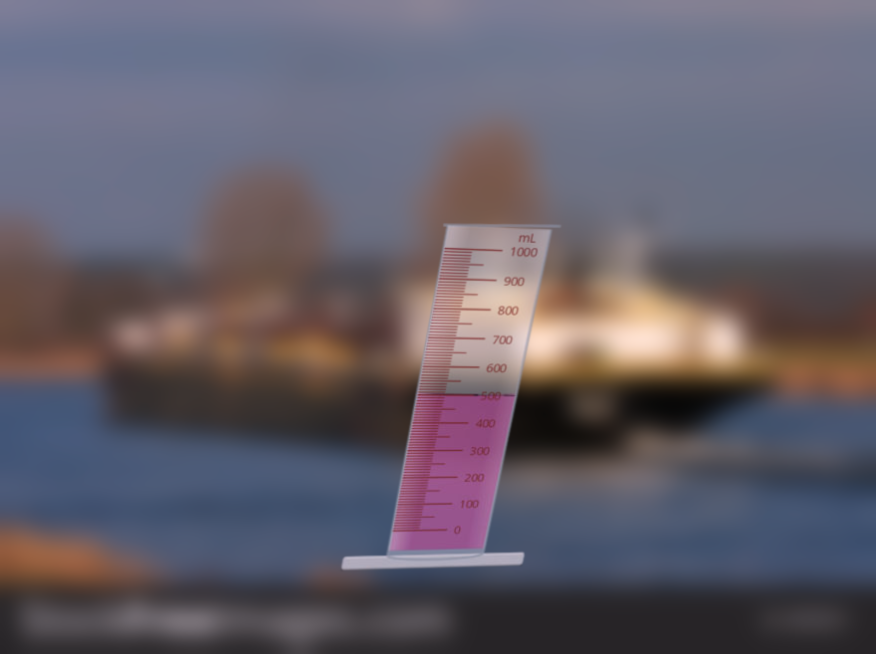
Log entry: 500 mL
